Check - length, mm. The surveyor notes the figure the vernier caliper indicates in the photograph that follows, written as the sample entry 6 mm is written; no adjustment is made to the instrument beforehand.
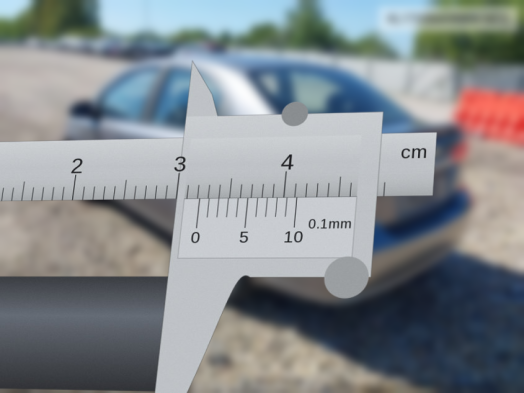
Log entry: 32.2 mm
